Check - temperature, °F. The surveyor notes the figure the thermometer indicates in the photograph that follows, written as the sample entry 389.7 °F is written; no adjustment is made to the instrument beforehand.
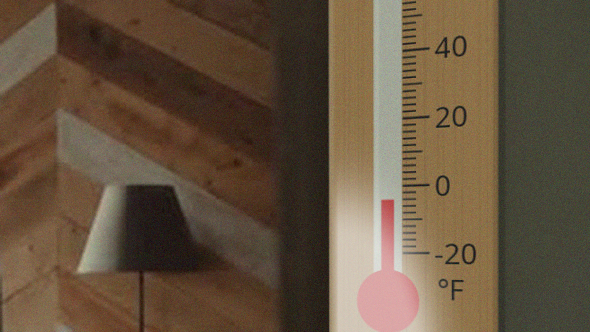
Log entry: -4 °F
